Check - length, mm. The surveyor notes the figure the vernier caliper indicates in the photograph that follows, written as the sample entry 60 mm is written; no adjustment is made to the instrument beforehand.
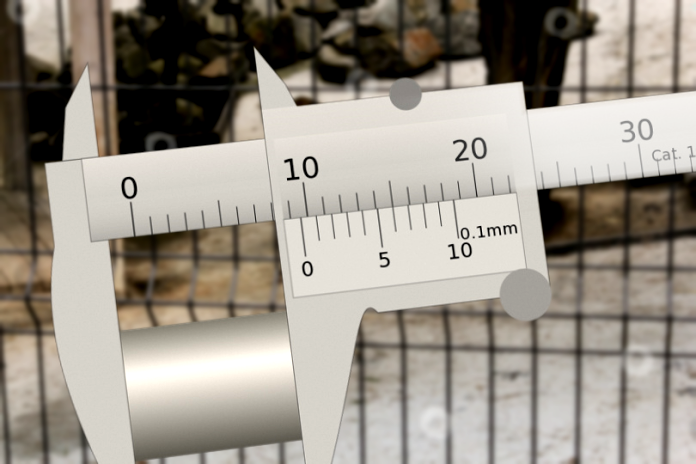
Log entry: 9.6 mm
